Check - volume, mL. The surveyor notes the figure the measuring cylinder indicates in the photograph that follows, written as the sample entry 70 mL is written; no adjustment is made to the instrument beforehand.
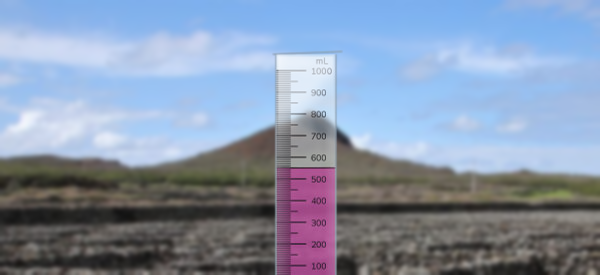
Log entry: 550 mL
